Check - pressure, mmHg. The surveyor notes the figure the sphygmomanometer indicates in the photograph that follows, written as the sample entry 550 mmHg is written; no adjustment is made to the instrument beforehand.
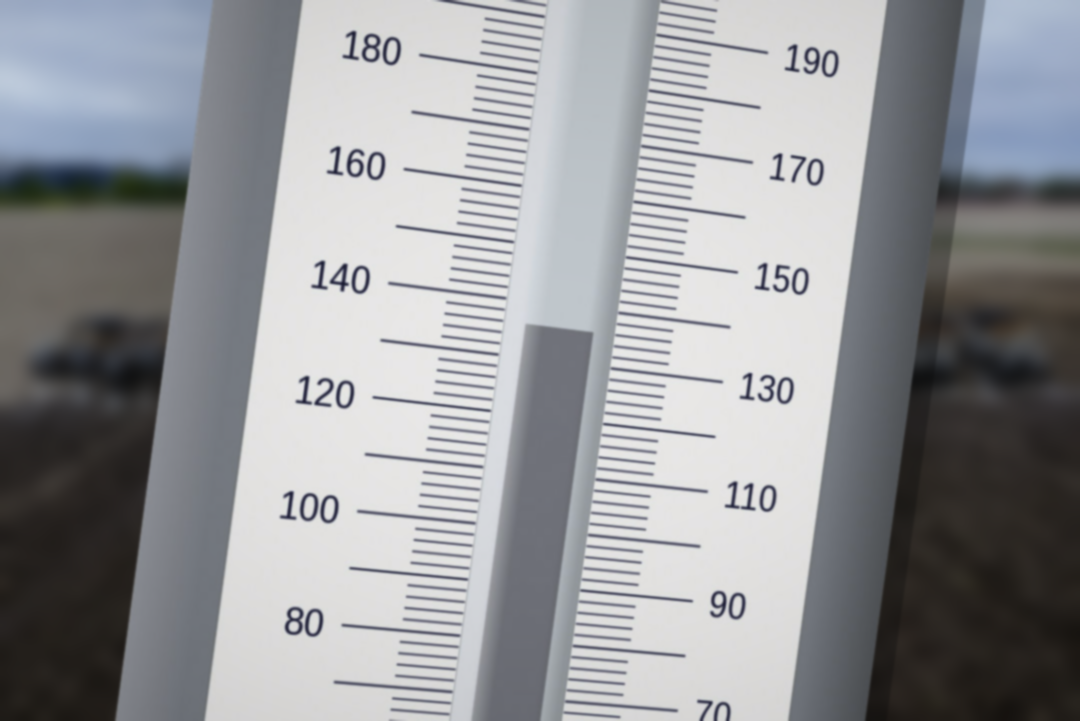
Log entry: 136 mmHg
